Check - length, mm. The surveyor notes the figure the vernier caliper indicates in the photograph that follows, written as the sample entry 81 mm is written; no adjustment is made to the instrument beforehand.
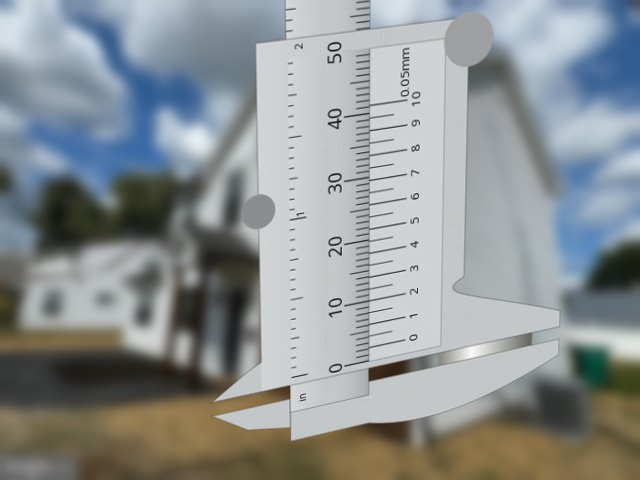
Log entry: 2.2 mm
